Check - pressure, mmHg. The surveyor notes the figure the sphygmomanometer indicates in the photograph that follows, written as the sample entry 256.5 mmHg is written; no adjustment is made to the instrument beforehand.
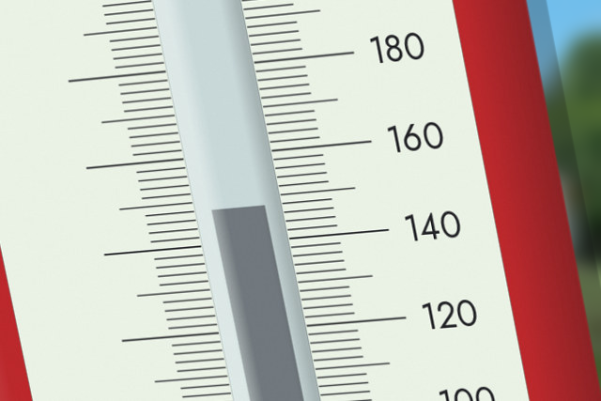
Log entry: 148 mmHg
